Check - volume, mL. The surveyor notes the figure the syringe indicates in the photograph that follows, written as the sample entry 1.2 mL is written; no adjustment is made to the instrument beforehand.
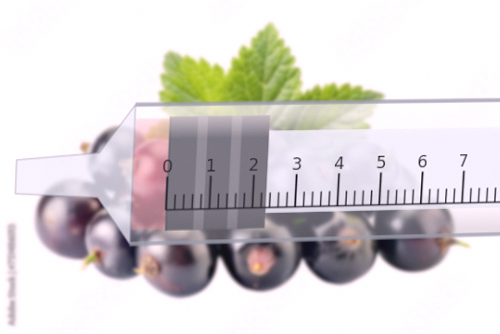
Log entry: 0 mL
